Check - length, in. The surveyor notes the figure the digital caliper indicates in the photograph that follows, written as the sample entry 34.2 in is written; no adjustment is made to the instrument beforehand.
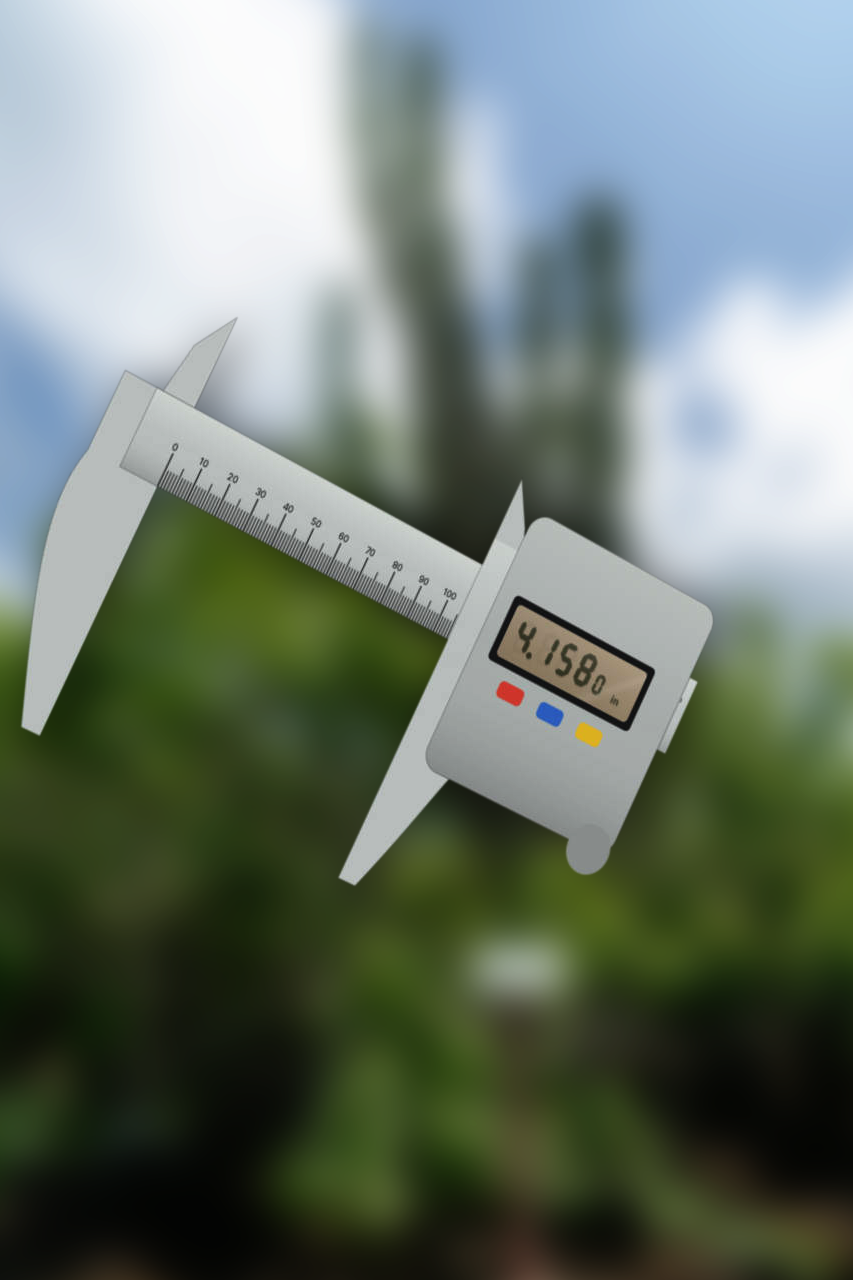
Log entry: 4.1580 in
